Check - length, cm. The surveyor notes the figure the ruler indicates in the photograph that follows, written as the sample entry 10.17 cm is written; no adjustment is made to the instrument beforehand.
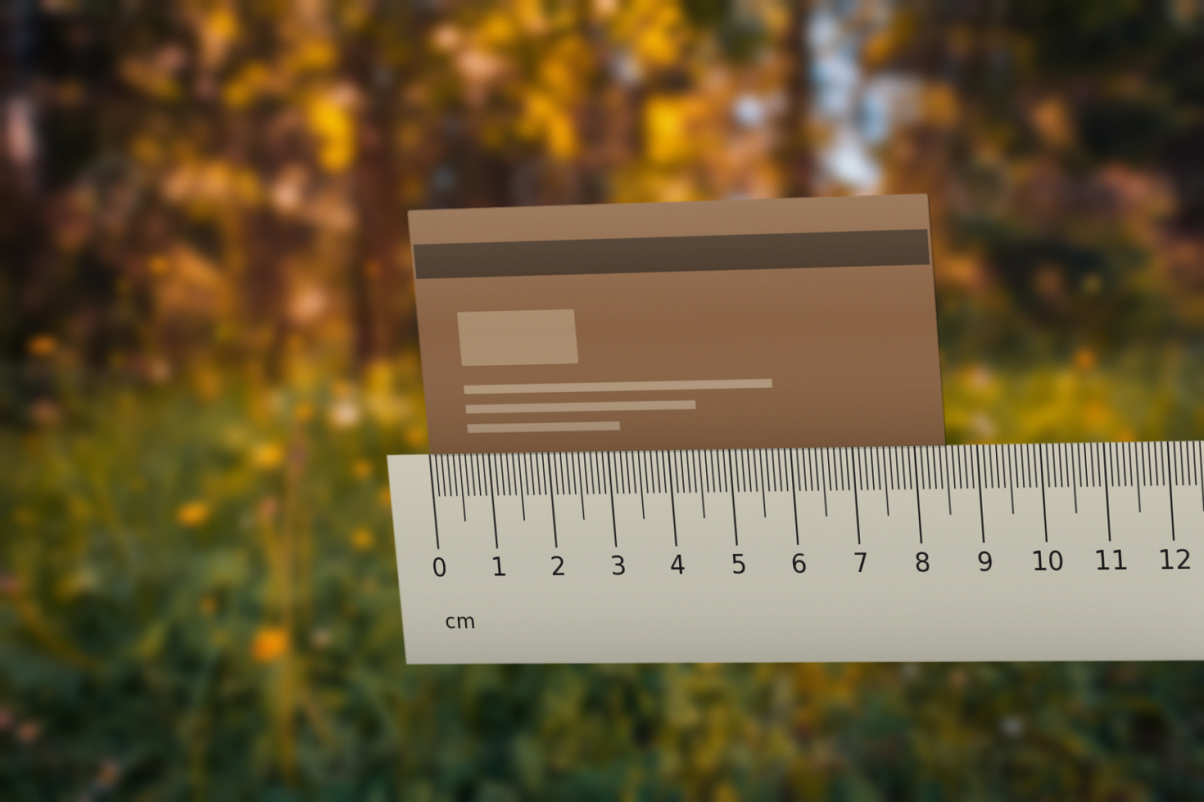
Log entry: 8.5 cm
